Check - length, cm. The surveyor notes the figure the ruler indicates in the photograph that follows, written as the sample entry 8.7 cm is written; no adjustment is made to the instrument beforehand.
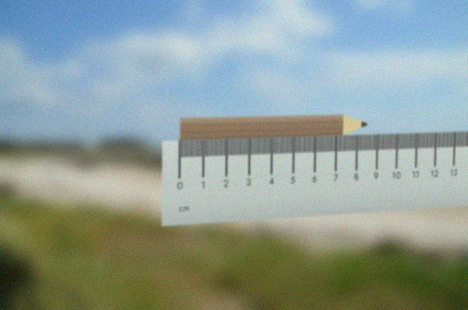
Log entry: 8.5 cm
